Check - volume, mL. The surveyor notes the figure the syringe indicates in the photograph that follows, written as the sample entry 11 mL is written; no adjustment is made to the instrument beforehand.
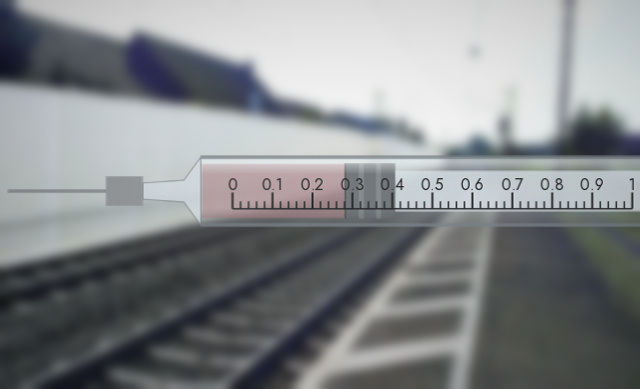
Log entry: 0.28 mL
